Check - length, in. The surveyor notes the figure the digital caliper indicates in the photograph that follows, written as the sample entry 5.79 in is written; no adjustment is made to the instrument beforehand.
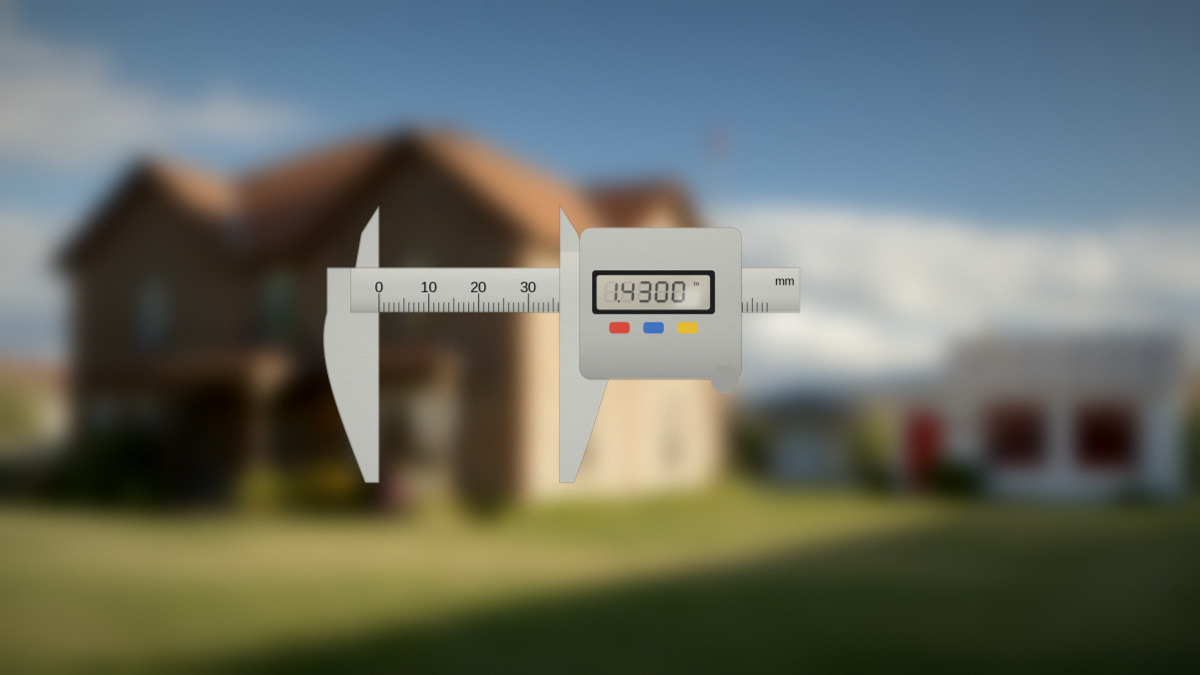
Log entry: 1.4300 in
